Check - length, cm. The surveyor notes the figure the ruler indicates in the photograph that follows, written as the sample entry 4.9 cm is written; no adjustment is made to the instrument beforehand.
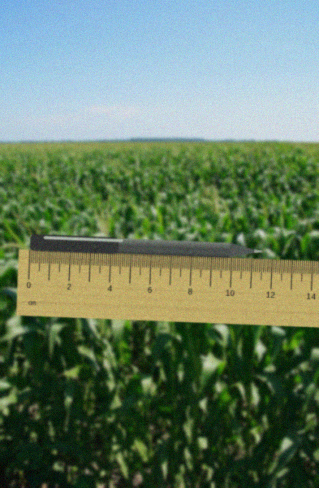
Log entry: 11.5 cm
